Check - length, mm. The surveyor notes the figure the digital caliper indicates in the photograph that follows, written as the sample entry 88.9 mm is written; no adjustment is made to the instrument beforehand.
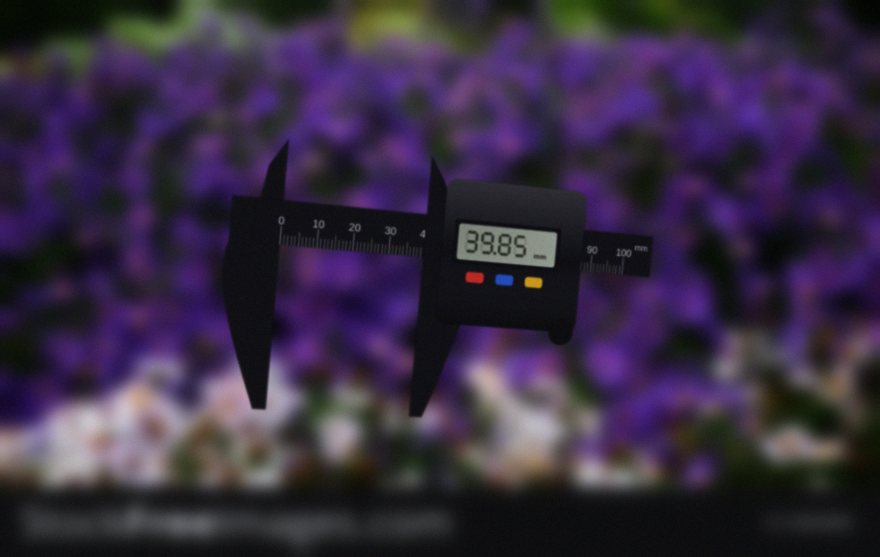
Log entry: 39.85 mm
